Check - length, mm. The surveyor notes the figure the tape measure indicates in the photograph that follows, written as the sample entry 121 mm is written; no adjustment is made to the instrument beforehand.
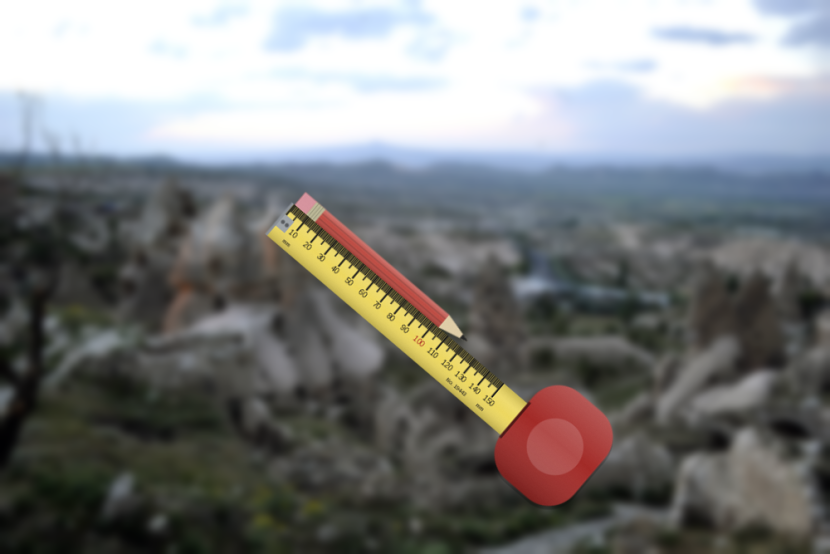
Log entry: 120 mm
